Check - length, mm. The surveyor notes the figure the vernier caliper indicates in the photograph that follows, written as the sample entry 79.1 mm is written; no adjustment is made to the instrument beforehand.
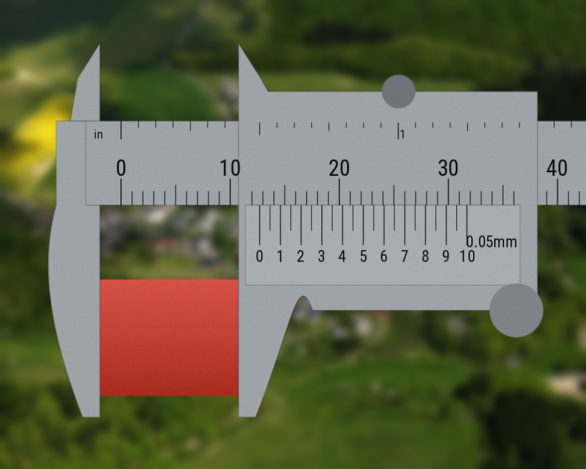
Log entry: 12.7 mm
